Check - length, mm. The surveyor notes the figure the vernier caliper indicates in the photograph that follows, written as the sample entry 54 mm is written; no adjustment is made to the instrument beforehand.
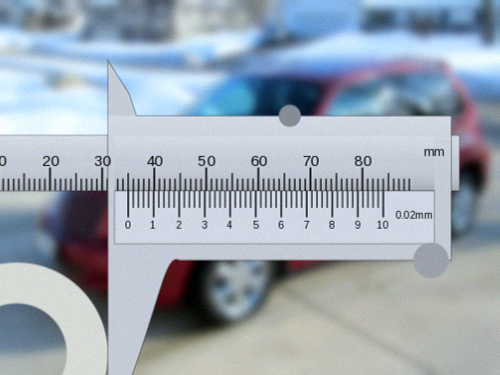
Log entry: 35.0 mm
